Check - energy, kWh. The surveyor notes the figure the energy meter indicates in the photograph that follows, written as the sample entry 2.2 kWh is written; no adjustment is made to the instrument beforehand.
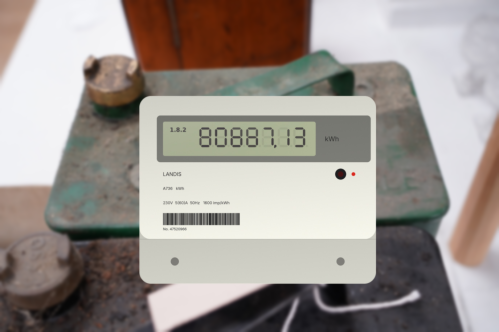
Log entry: 80887.13 kWh
